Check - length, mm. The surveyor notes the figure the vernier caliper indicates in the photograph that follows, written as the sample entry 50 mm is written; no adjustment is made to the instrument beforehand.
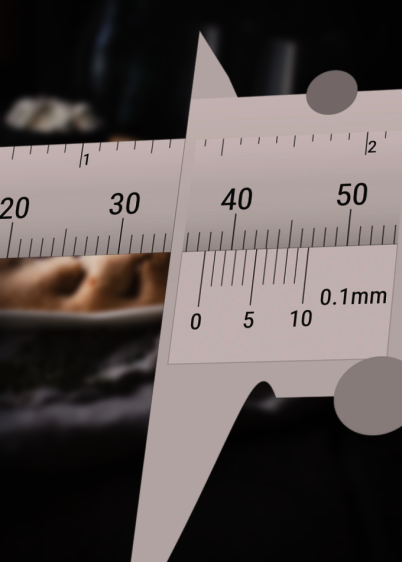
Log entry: 37.7 mm
